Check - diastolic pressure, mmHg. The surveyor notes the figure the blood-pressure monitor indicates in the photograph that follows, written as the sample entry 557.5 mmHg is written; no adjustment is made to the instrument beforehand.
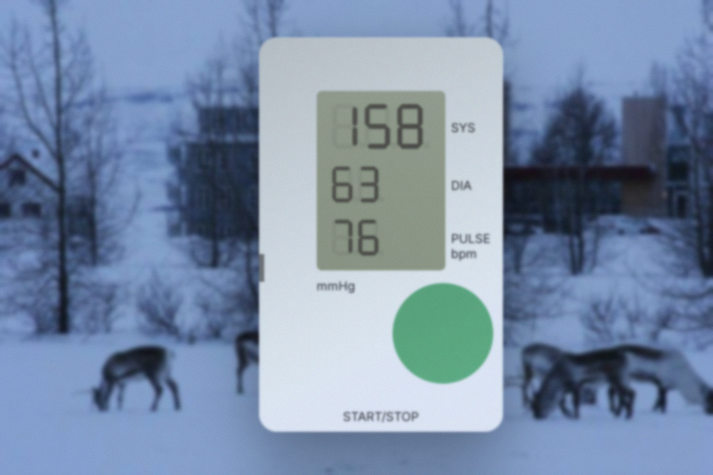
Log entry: 63 mmHg
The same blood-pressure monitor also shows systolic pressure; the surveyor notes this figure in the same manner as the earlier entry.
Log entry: 158 mmHg
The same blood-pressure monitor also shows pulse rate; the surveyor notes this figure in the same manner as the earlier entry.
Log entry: 76 bpm
